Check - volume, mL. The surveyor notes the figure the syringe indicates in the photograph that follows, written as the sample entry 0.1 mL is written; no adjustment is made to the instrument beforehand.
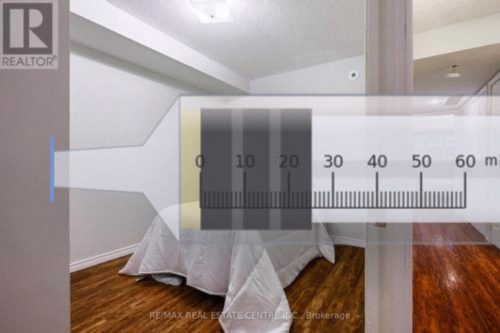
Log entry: 0 mL
